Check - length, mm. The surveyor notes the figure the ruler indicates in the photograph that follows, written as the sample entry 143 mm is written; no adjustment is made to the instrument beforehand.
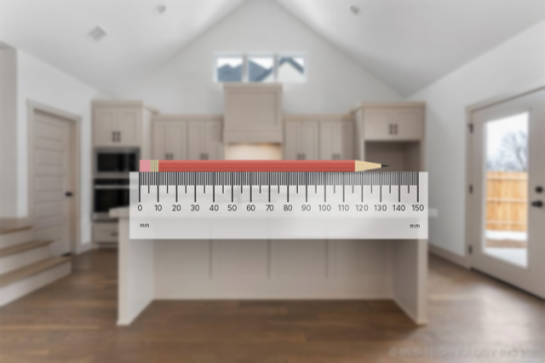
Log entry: 135 mm
